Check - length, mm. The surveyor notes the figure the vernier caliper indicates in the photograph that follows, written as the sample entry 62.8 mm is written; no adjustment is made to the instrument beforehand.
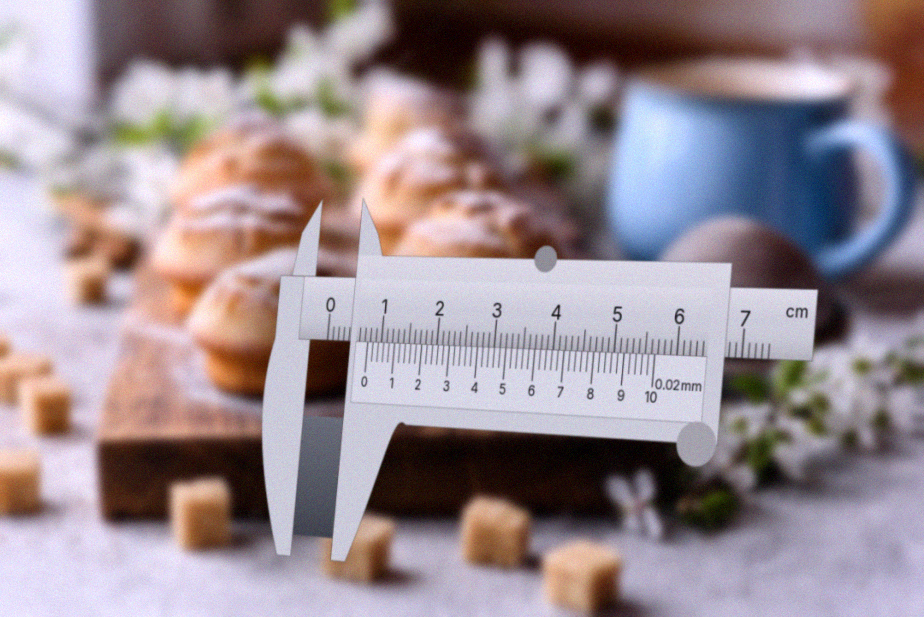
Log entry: 7.5 mm
